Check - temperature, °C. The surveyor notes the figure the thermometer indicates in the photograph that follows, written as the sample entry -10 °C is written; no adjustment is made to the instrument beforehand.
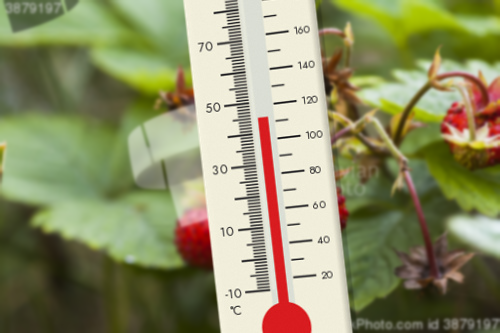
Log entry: 45 °C
